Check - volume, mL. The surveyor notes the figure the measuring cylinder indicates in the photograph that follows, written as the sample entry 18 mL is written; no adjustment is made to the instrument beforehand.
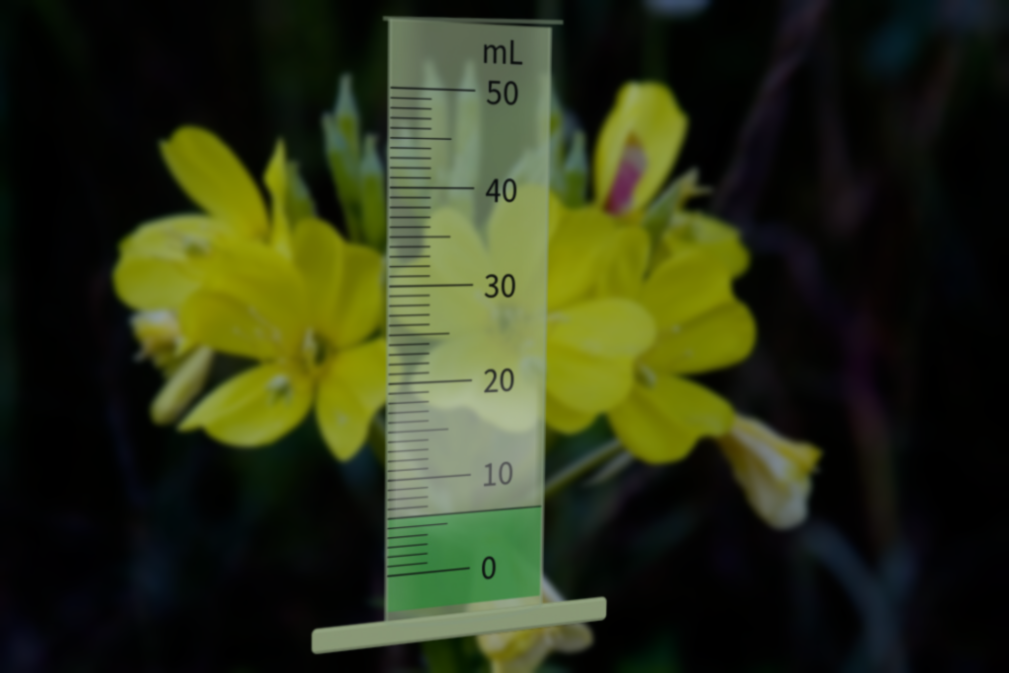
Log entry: 6 mL
